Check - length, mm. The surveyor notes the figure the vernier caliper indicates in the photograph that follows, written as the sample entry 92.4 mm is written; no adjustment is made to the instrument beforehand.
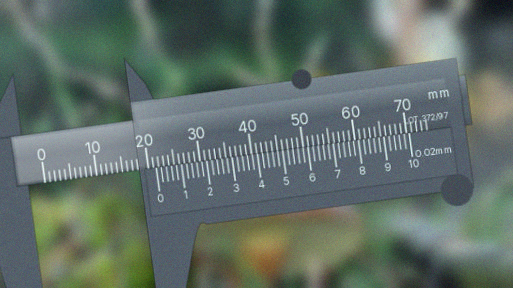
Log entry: 21.5 mm
